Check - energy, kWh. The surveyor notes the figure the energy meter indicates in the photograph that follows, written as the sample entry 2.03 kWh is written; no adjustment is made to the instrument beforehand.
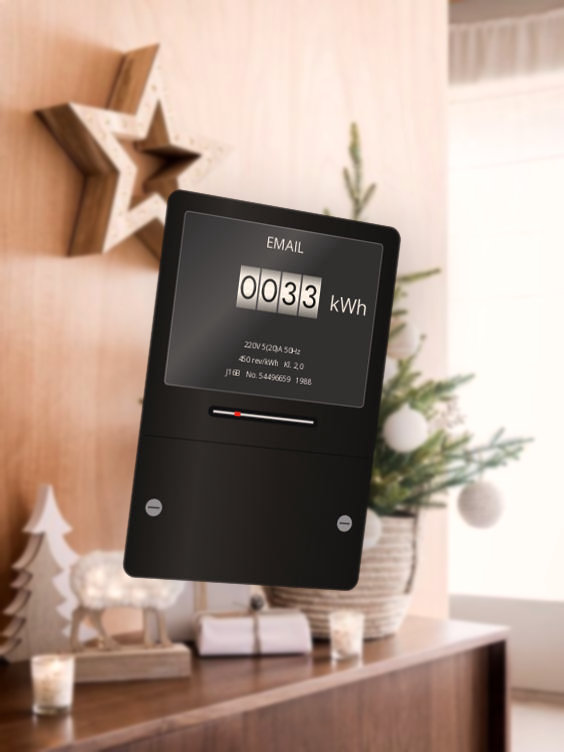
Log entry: 33 kWh
